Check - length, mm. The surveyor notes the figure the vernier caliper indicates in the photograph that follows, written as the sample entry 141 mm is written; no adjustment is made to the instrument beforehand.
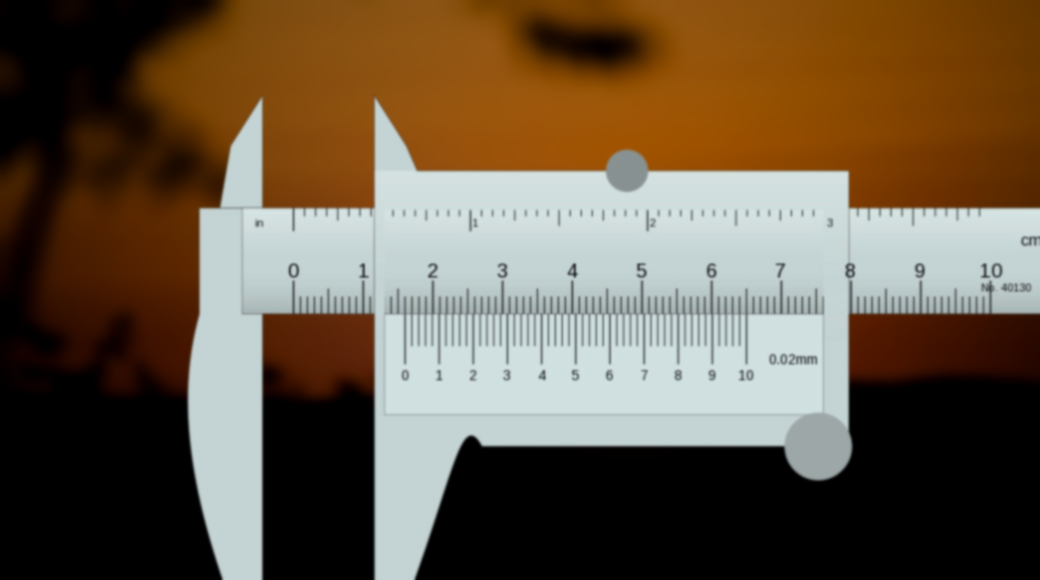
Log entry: 16.0 mm
